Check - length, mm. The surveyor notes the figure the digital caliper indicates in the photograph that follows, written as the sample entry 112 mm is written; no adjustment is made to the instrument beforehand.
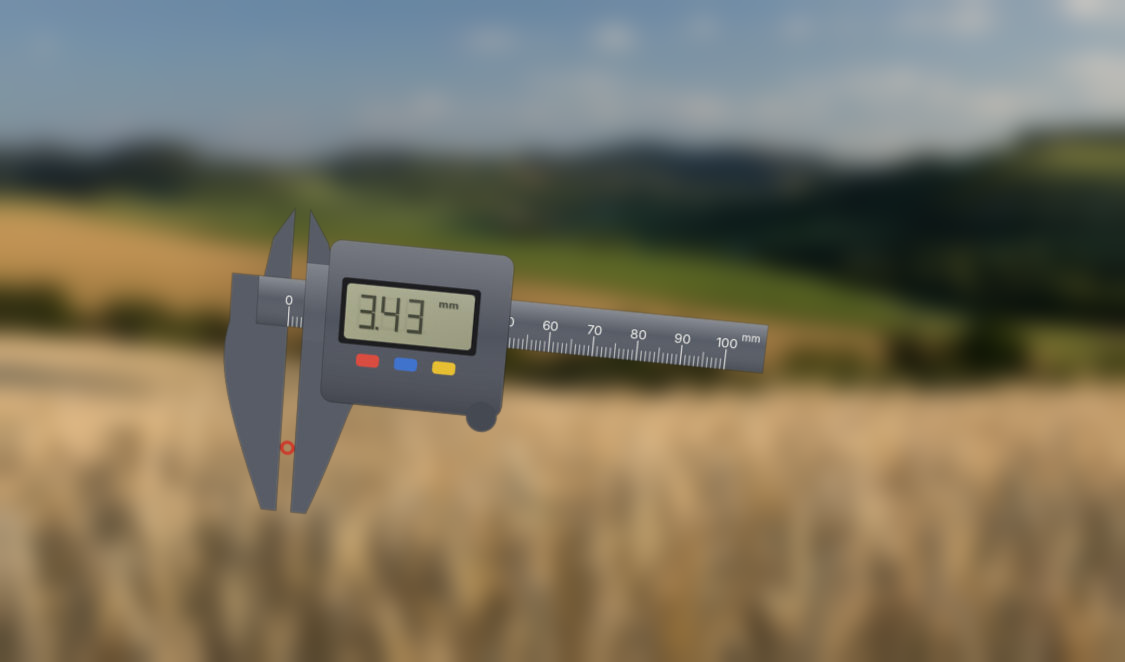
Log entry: 3.43 mm
